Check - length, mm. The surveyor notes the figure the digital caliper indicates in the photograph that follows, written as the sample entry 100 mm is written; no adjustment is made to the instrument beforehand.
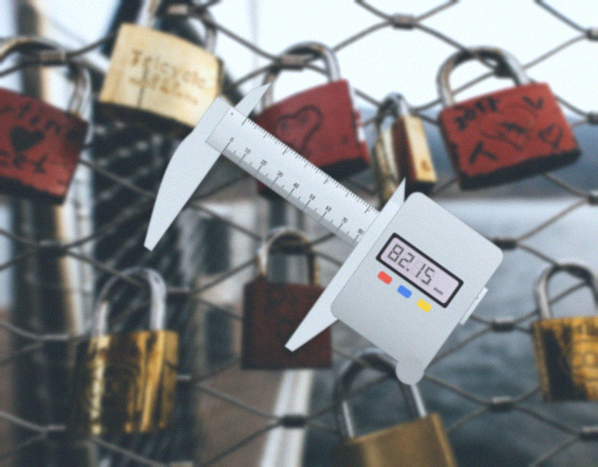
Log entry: 82.15 mm
